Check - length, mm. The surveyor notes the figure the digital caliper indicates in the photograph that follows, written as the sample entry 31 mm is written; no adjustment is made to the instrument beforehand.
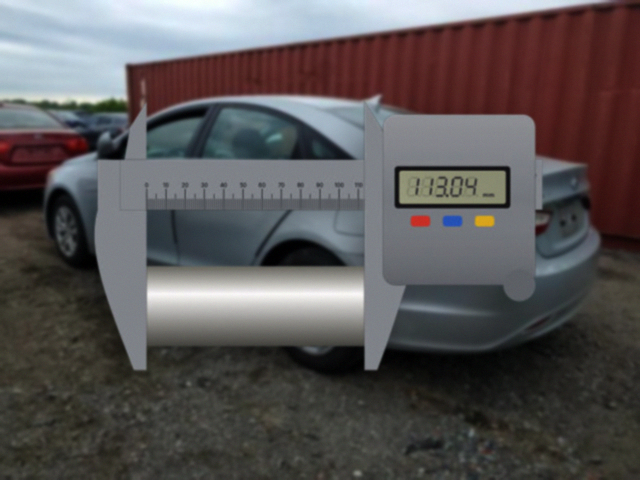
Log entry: 113.04 mm
